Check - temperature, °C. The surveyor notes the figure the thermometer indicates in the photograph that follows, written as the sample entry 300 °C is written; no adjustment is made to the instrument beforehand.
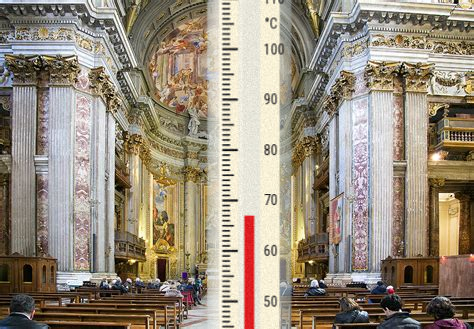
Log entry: 67 °C
